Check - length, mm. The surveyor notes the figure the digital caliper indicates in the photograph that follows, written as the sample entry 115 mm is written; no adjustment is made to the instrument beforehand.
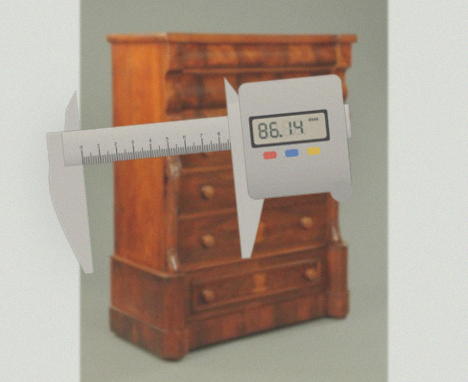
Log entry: 86.14 mm
